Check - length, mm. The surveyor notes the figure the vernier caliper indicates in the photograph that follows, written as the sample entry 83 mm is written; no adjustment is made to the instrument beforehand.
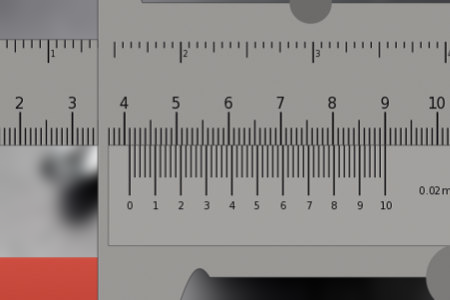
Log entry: 41.0 mm
